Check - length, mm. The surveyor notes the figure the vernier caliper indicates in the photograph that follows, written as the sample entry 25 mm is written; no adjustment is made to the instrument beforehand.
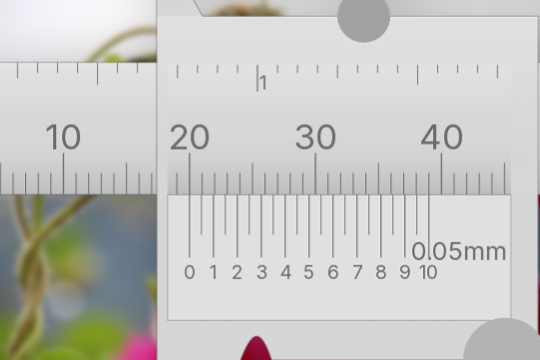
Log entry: 20.0 mm
